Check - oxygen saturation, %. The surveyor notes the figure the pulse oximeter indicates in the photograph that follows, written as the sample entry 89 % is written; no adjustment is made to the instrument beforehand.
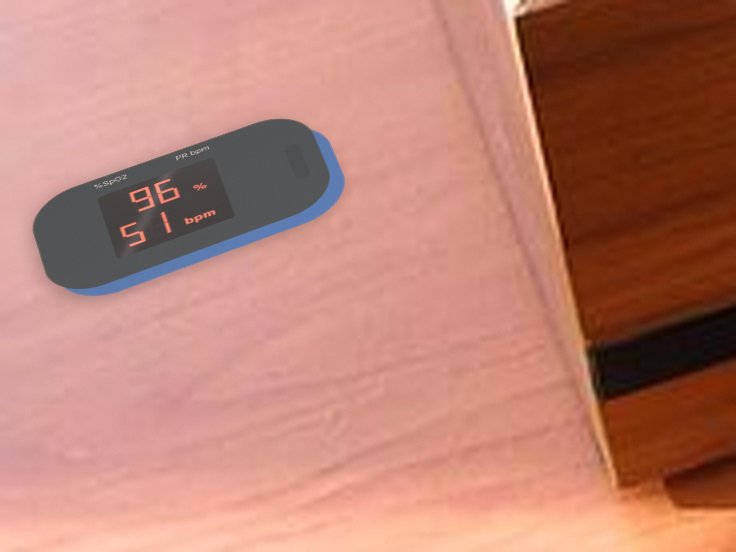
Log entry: 96 %
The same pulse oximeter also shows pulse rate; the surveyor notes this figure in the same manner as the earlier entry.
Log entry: 51 bpm
